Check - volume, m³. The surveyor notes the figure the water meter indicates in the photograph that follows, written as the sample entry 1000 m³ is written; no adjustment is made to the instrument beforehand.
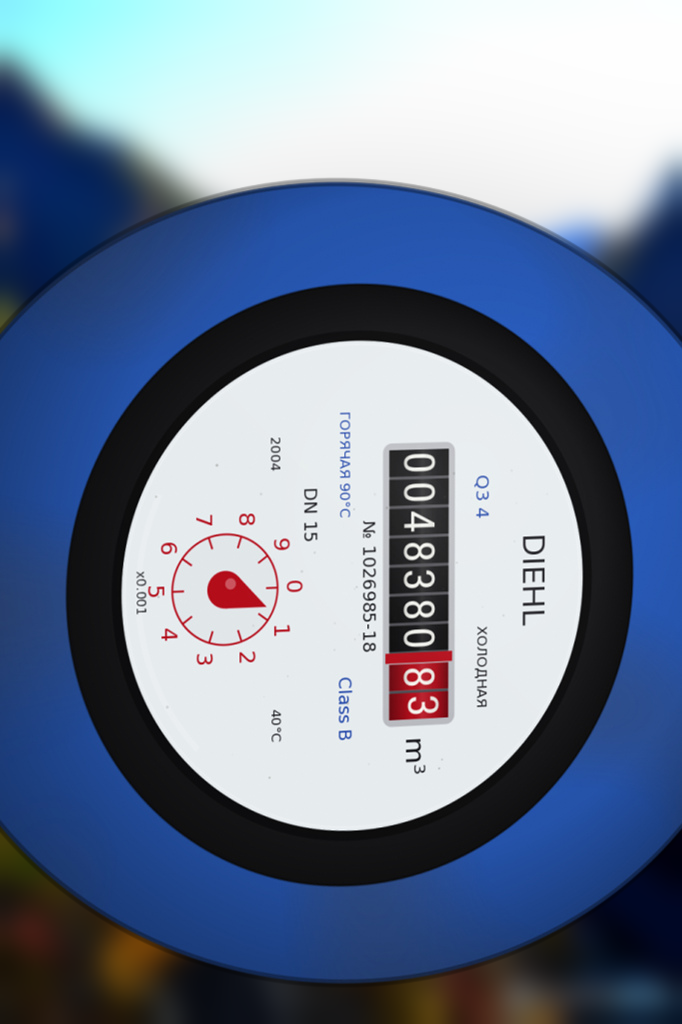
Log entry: 48380.830 m³
